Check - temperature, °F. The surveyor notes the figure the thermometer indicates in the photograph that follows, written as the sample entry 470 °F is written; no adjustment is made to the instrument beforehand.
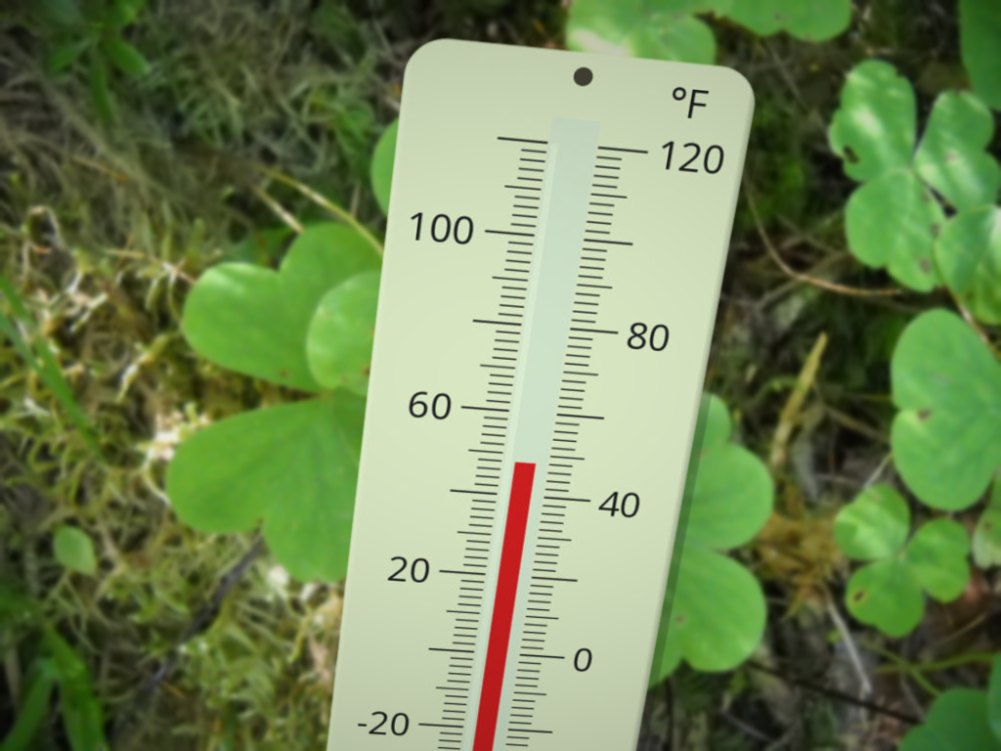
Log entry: 48 °F
